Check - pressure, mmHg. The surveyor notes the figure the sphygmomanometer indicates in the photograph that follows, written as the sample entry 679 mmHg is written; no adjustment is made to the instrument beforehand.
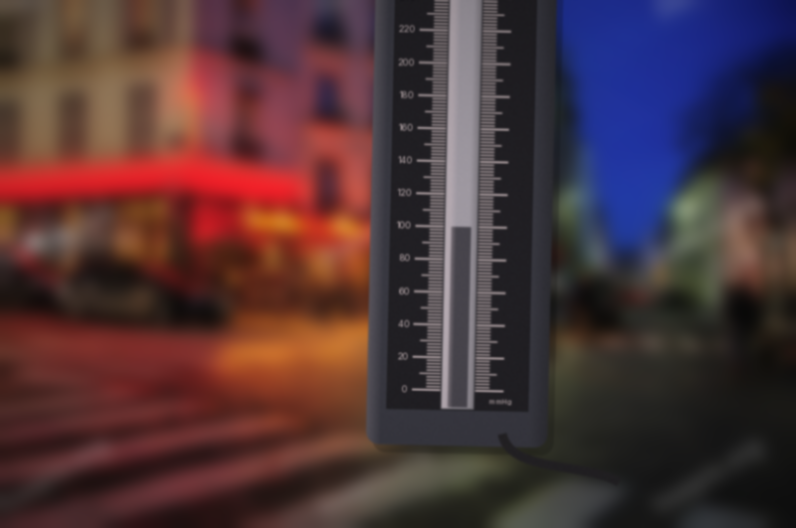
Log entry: 100 mmHg
